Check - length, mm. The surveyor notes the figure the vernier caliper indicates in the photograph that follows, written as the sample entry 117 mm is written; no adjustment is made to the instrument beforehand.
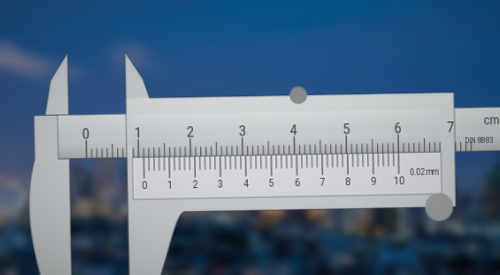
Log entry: 11.0 mm
